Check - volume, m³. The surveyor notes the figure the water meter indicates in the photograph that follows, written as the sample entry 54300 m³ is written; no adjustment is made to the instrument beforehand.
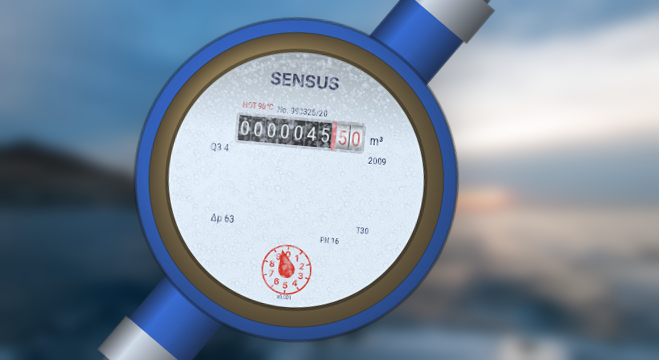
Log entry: 45.499 m³
